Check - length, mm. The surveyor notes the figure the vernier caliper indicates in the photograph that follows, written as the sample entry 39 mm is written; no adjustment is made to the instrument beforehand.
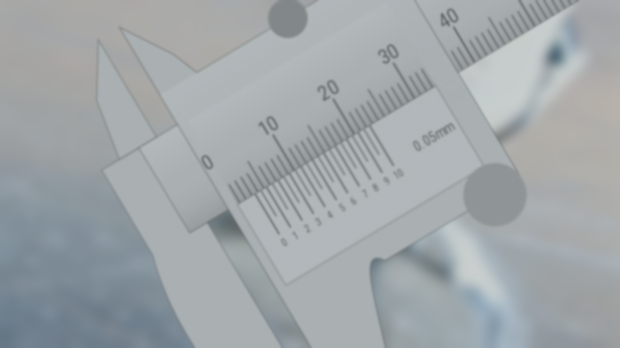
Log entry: 3.5 mm
